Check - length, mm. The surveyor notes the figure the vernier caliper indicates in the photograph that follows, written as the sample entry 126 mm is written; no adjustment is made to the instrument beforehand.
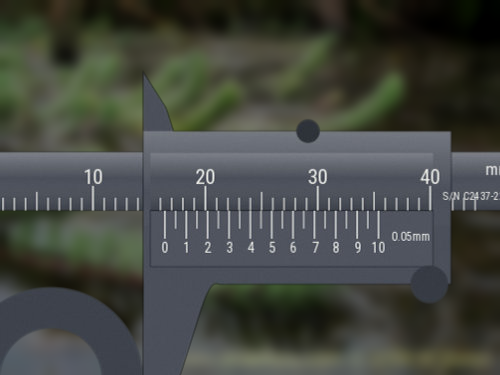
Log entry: 16.4 mm
